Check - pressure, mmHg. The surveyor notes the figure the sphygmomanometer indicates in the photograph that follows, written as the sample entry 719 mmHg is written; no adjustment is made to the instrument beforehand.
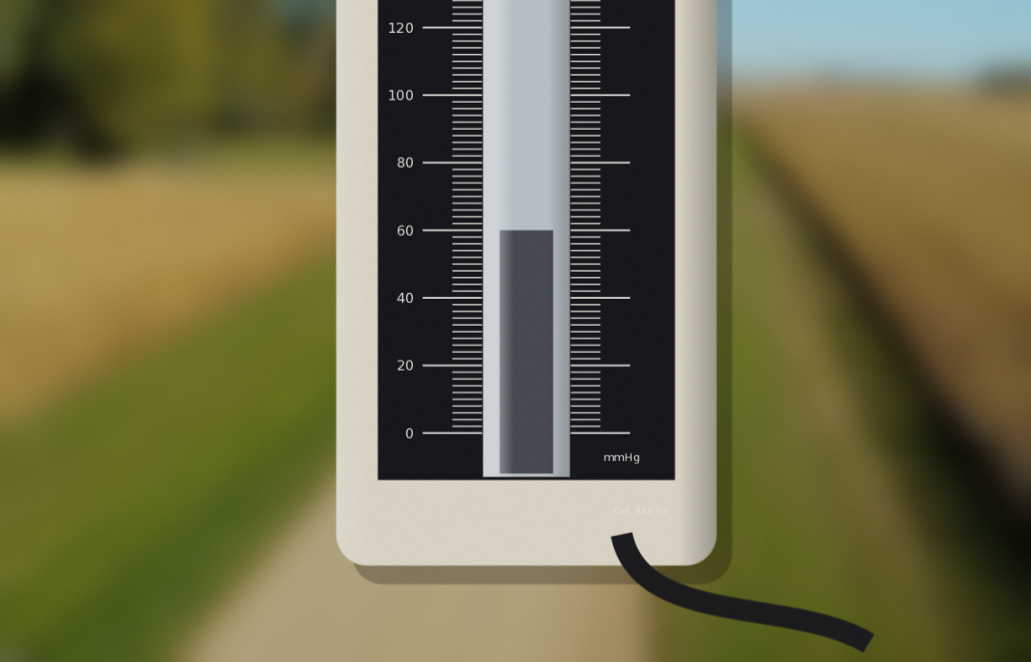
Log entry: 60 mmHg
